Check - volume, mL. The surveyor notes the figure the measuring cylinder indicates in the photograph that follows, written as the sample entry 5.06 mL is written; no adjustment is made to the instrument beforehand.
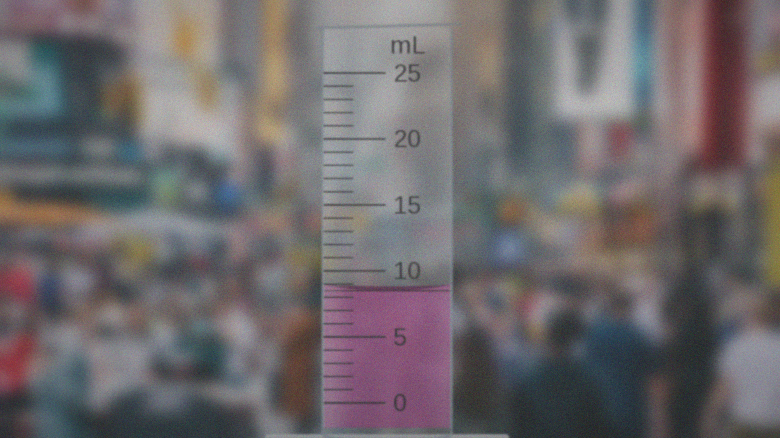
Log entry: 8.5 mL
